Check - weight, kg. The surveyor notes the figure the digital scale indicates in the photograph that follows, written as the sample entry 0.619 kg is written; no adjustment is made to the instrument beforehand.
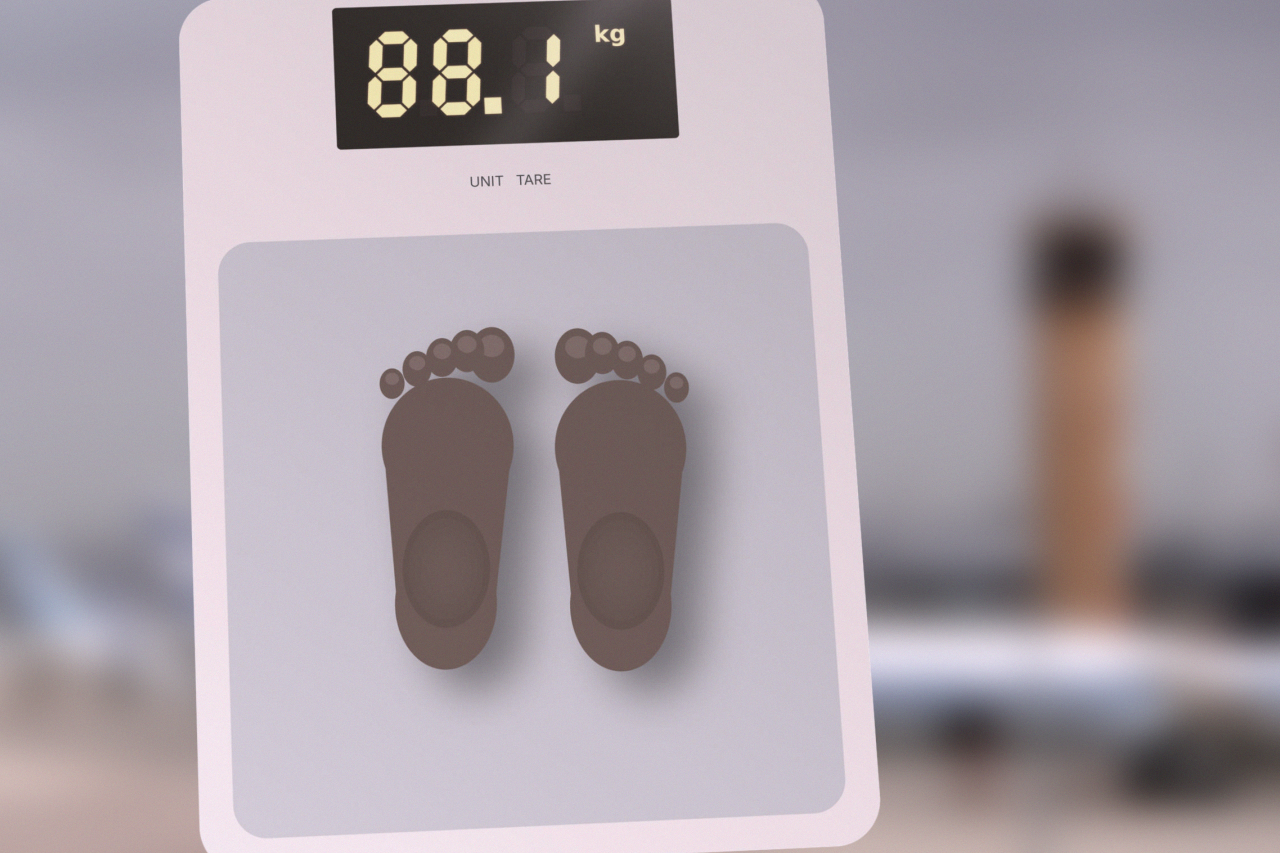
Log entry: 88.1 kg
